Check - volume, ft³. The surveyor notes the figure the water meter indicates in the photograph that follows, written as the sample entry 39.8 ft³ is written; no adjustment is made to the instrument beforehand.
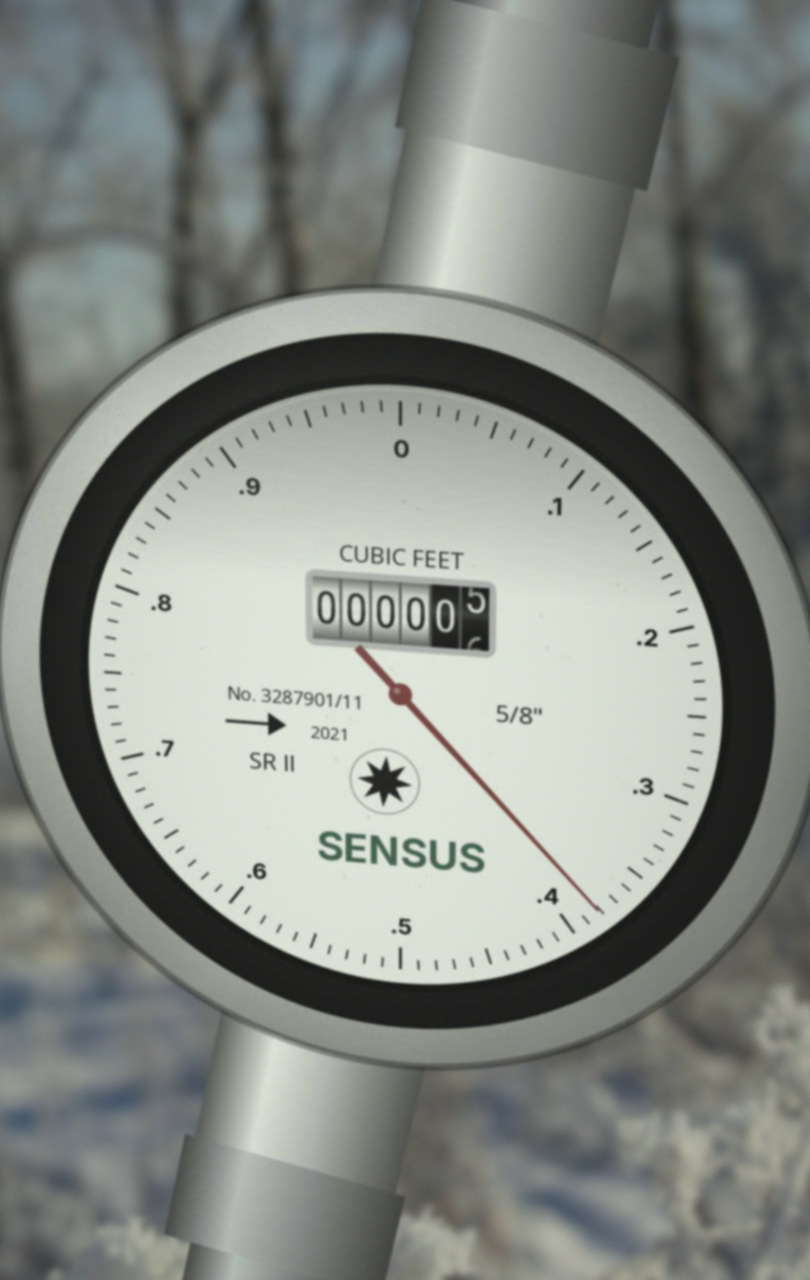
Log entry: 5.38 ft³
